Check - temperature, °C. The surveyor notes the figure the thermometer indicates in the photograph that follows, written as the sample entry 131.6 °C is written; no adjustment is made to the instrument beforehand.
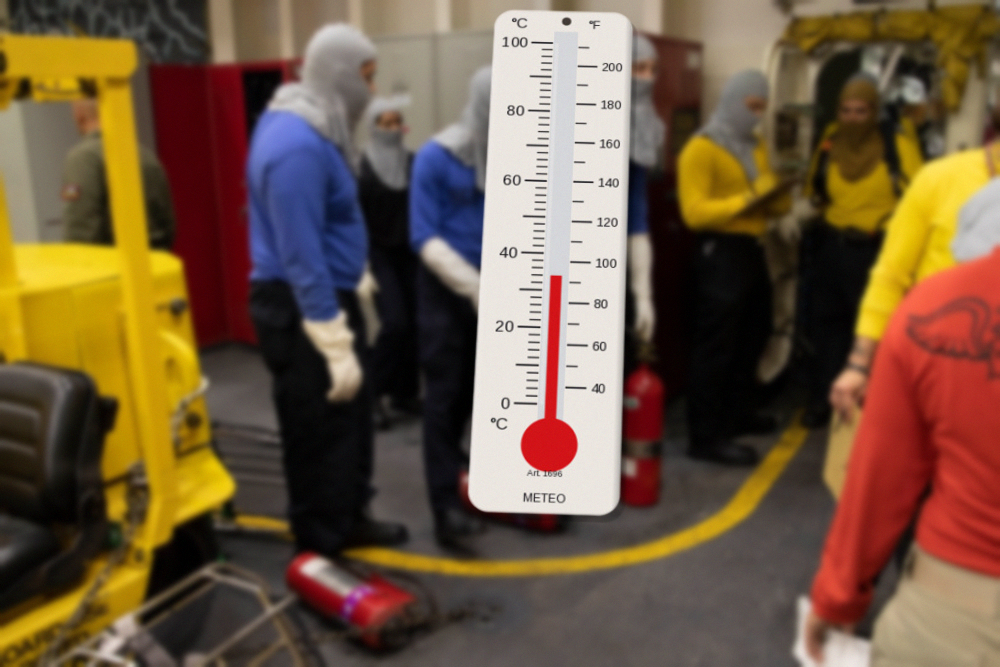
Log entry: 34 °C
